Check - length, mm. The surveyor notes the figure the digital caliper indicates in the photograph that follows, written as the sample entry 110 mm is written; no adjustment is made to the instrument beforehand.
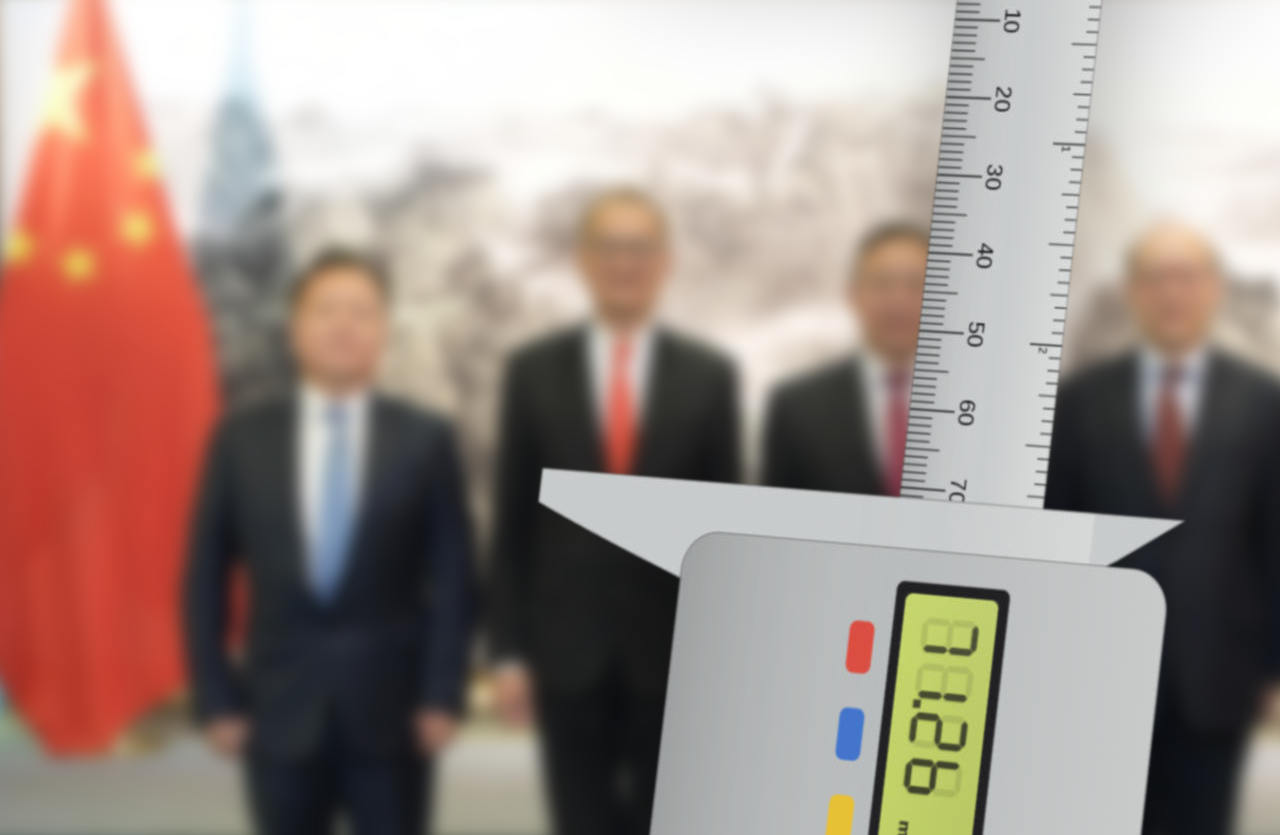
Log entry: 71.26 mm
